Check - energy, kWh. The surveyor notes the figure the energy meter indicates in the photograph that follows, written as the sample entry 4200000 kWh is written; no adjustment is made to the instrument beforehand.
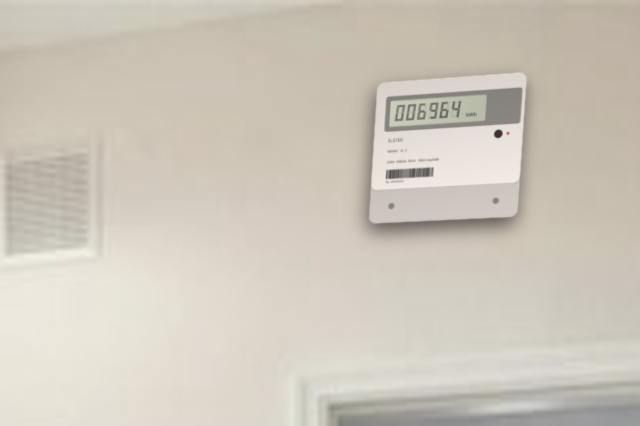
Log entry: 6964 kWh
